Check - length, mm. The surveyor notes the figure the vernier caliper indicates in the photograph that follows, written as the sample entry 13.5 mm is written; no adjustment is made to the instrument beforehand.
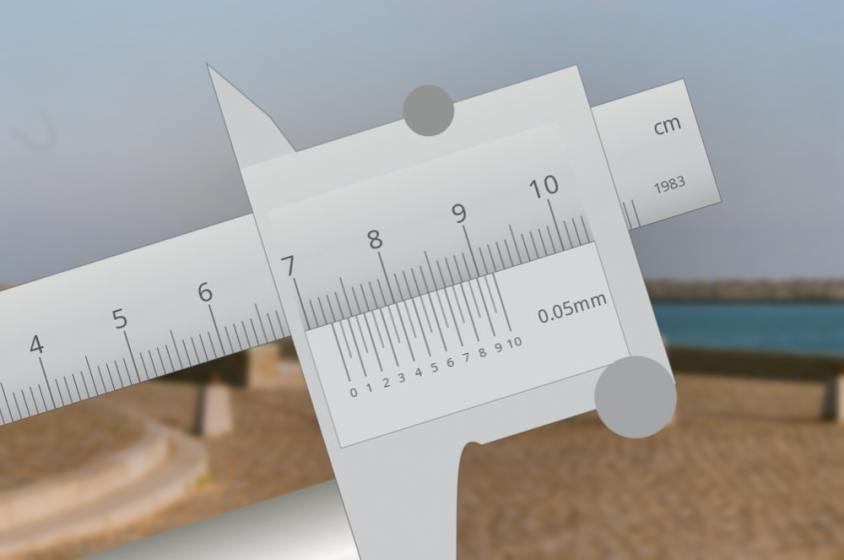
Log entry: 72.6 mm
